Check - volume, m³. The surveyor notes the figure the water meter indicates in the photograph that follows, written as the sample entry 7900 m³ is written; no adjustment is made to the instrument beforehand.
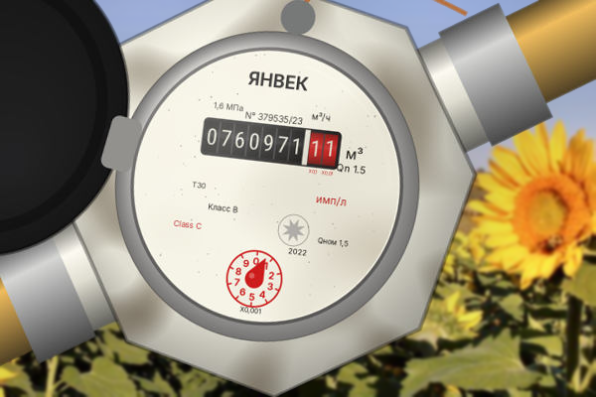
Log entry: 760971.110 m³
